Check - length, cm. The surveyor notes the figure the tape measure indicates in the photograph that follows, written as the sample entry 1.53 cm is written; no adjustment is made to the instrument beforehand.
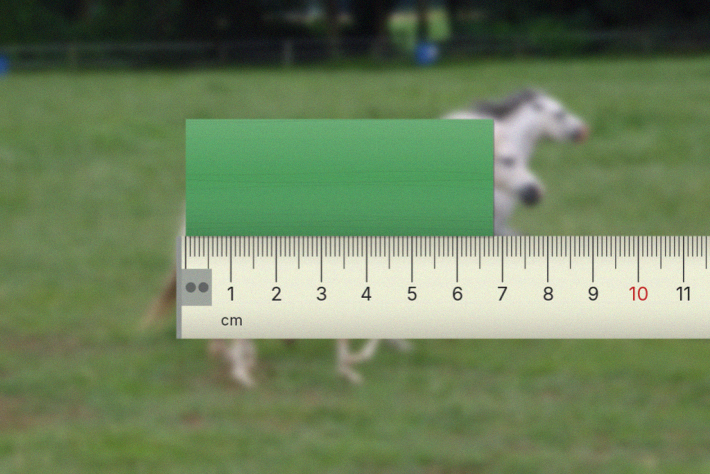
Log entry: 6.8 cm
